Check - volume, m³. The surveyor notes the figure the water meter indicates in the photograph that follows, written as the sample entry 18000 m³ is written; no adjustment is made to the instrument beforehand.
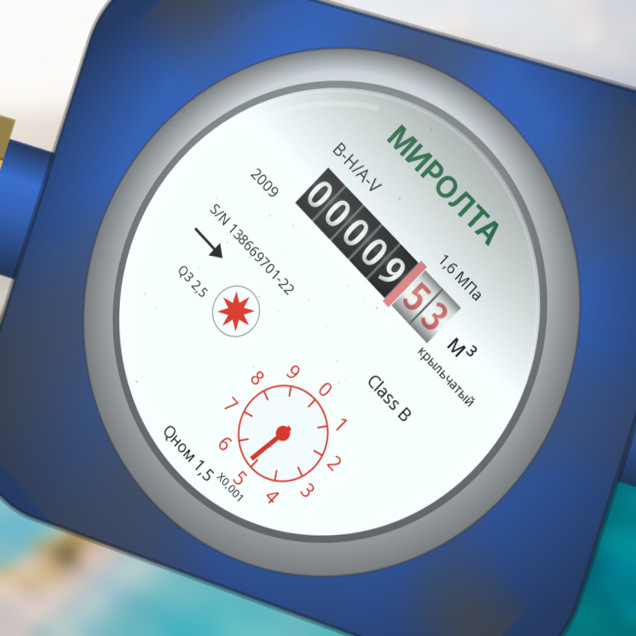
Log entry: 9.535 m³
